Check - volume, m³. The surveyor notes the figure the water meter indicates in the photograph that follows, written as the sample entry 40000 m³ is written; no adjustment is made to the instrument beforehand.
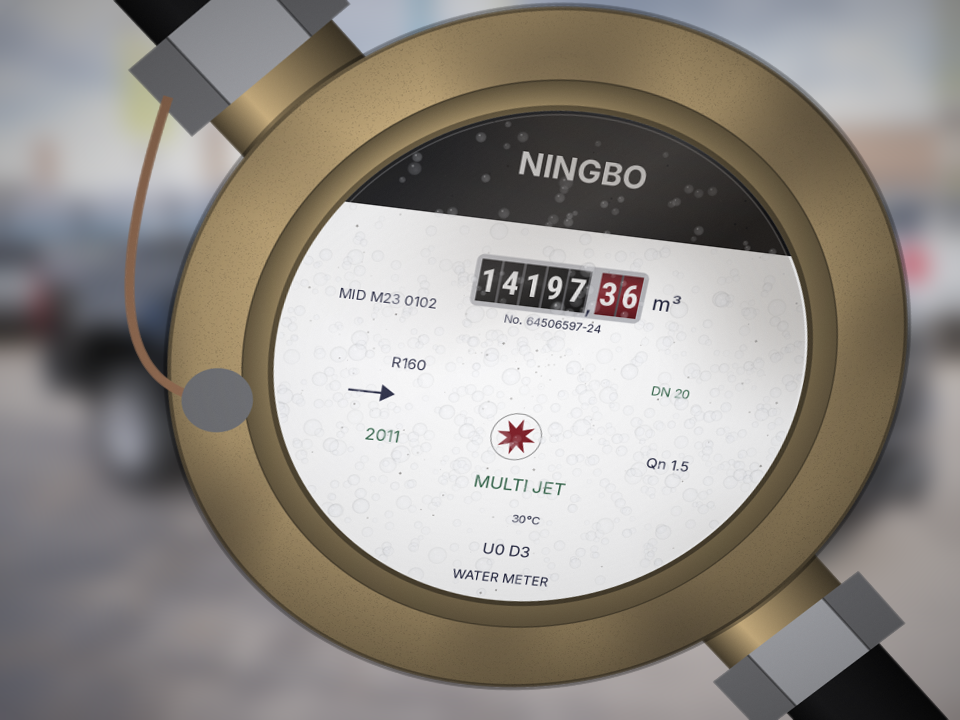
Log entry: 14197.36 m³
